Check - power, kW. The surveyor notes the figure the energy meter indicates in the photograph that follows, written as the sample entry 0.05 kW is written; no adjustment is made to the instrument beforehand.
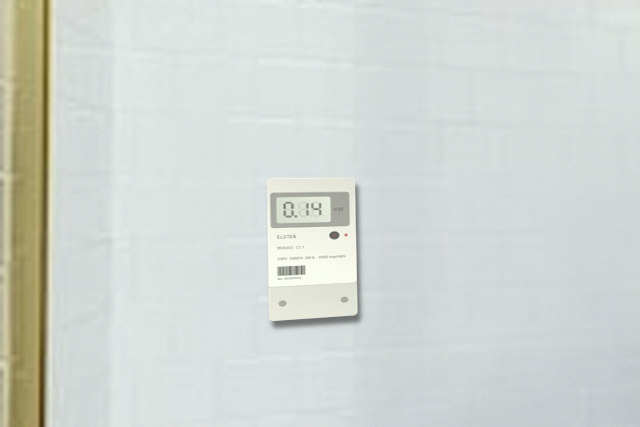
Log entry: 0.14 kW
